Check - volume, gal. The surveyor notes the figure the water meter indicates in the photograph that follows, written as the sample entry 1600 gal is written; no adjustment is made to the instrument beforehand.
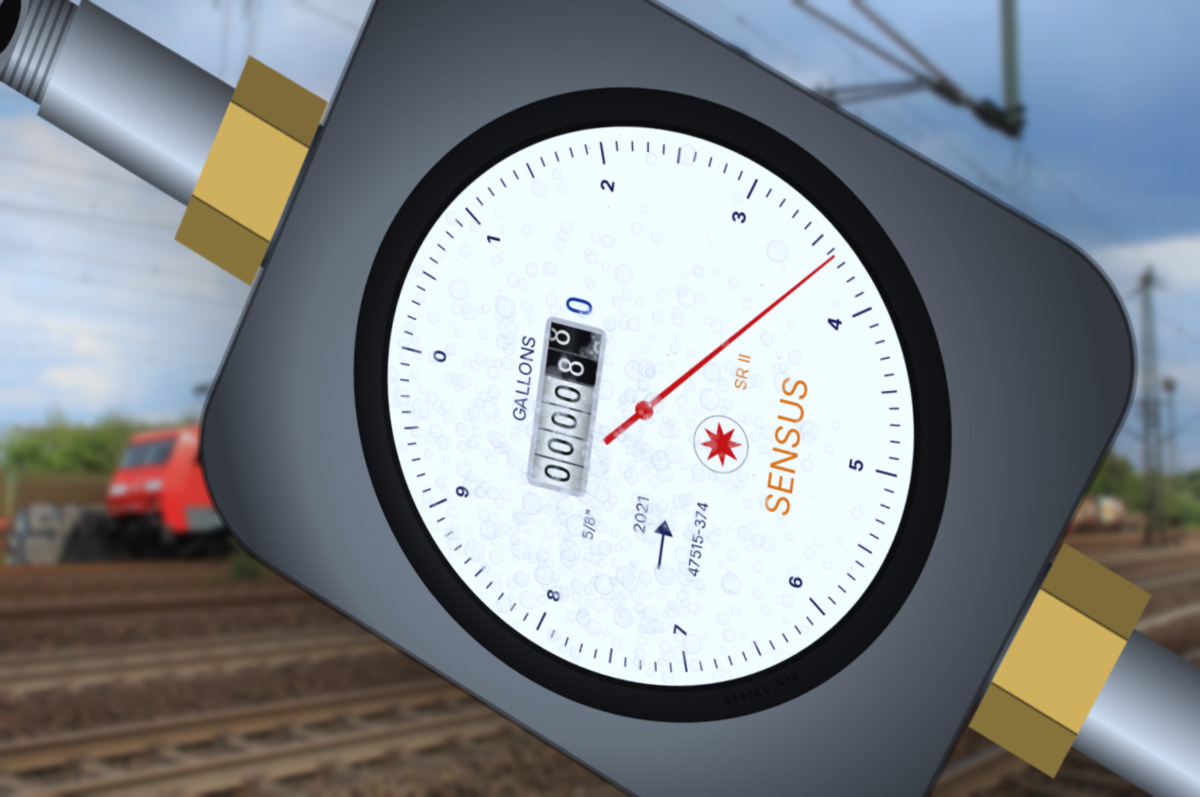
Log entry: 883.6 gal
